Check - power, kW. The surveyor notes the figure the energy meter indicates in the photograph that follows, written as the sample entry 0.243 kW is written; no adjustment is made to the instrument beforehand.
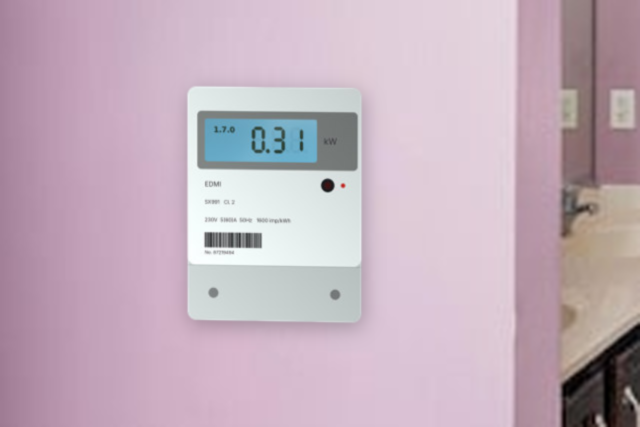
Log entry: 0.31 kW
